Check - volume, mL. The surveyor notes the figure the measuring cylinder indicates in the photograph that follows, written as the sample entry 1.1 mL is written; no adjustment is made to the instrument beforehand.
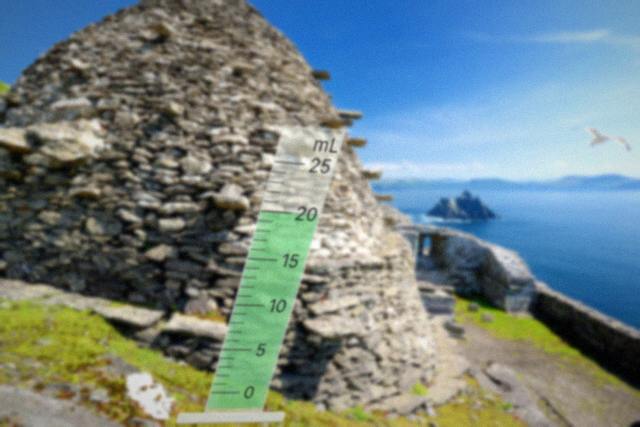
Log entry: 20 mL
